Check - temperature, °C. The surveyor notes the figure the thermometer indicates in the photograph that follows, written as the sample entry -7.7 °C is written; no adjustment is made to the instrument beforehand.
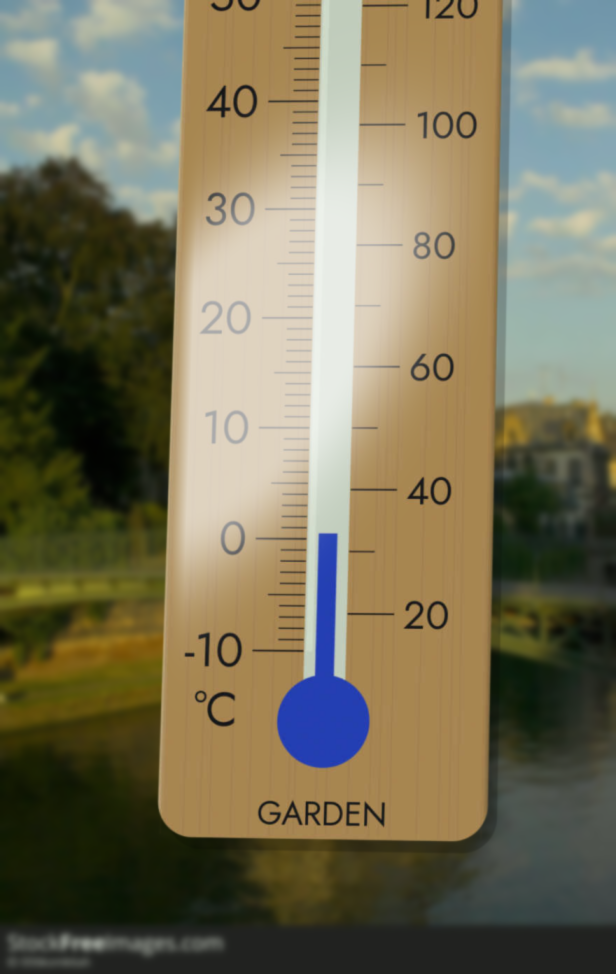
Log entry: 0.5 °C
